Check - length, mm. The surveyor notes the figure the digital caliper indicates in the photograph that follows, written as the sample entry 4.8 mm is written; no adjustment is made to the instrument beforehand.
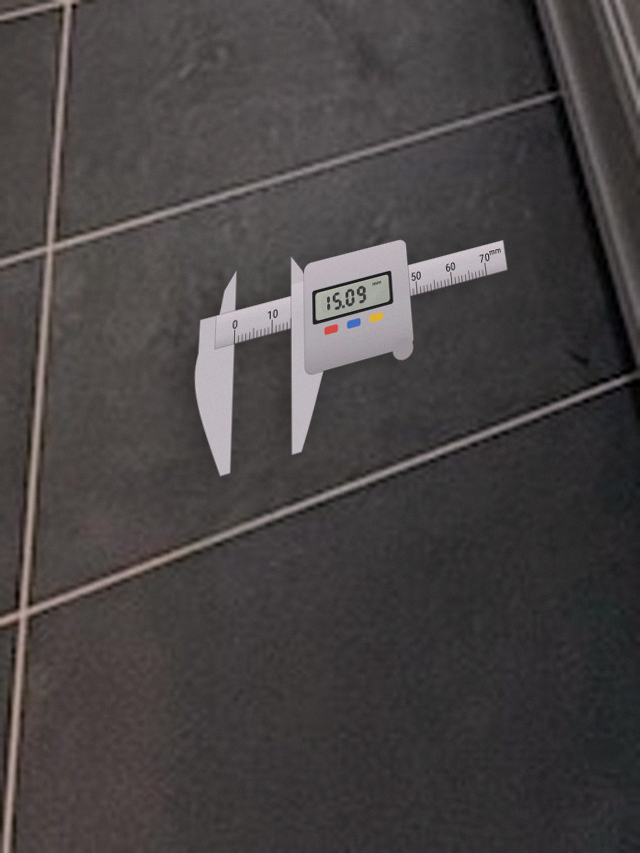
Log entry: 15.09 mm
